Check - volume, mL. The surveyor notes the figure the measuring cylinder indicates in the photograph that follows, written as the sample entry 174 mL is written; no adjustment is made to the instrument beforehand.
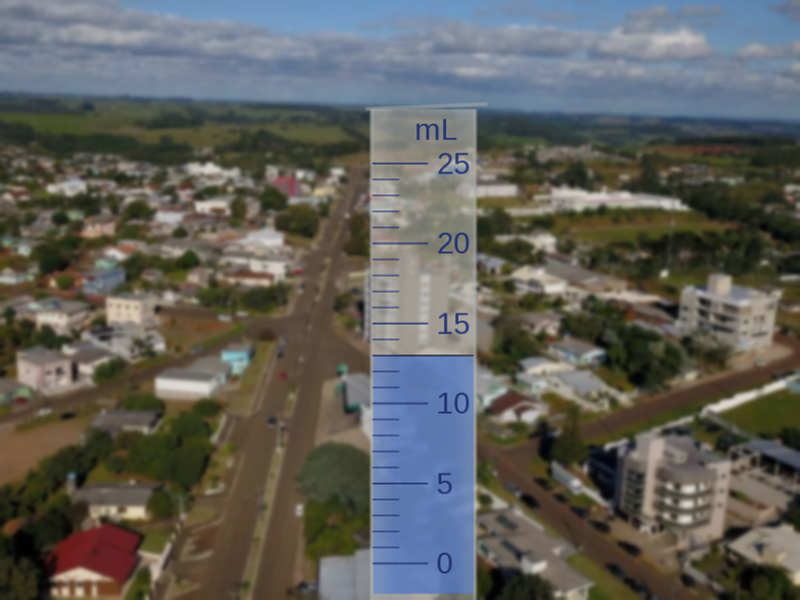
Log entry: 13 mL
